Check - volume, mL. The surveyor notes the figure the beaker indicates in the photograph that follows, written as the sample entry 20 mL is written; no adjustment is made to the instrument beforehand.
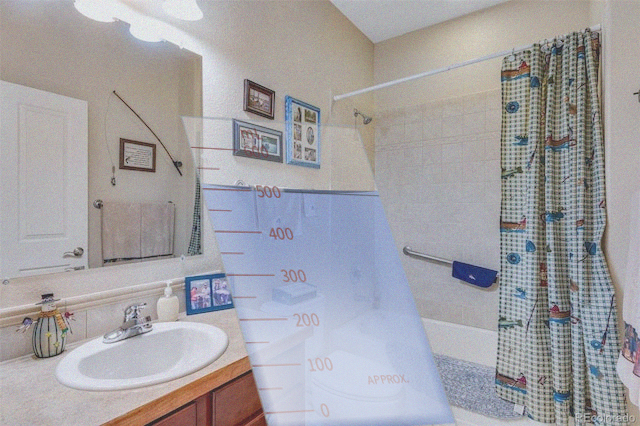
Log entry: 500 mL
